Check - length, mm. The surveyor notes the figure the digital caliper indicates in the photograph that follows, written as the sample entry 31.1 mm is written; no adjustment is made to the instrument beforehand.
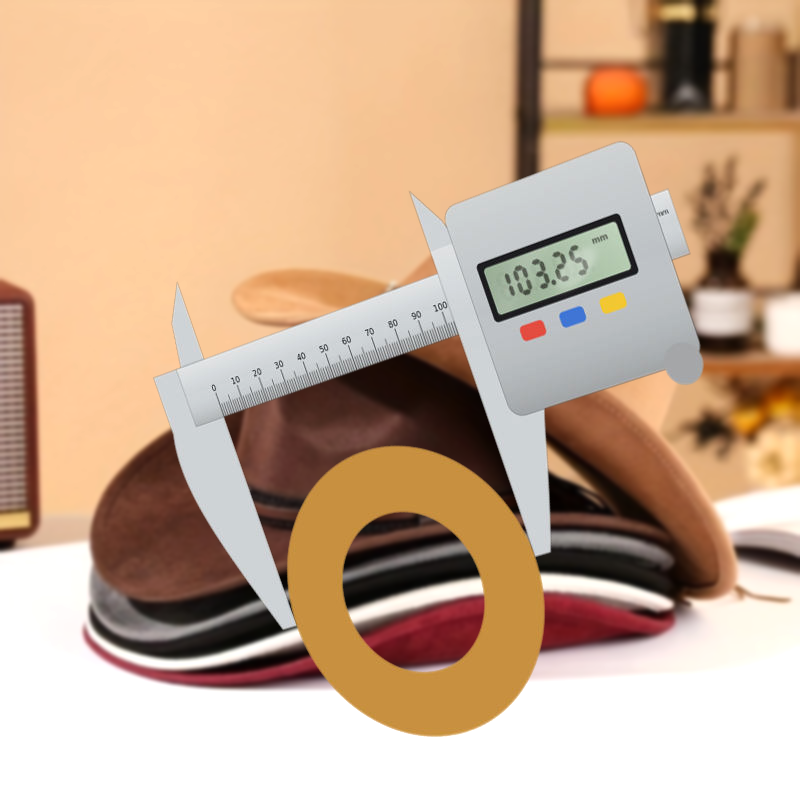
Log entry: 103.25 mm
